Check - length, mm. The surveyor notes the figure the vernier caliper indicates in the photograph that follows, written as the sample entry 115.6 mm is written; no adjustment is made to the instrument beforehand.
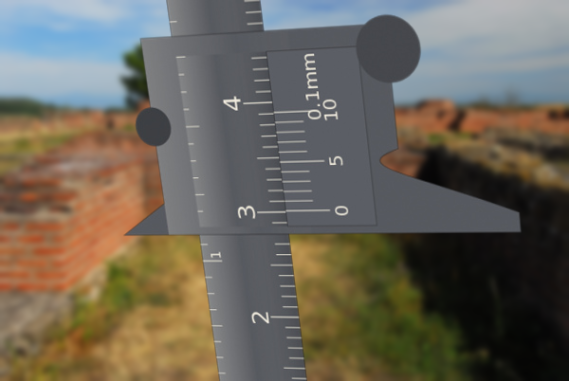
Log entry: 30.1 mm
